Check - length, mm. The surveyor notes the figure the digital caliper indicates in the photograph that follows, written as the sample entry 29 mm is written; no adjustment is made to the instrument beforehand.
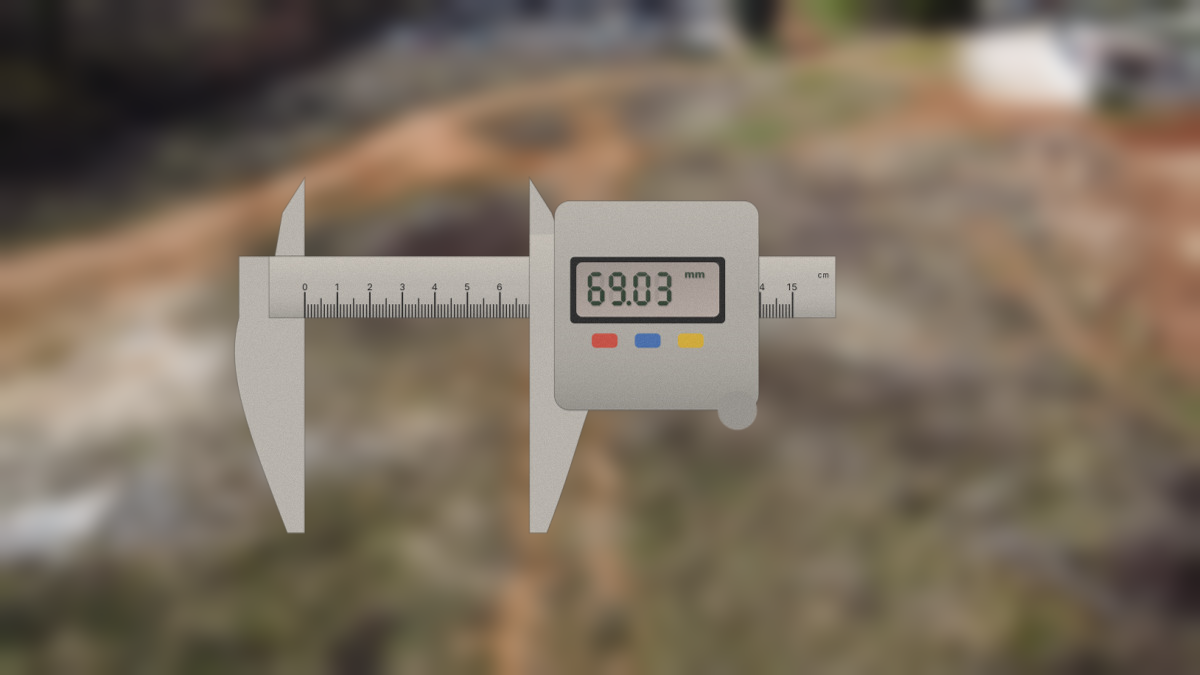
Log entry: 69.03 mm
